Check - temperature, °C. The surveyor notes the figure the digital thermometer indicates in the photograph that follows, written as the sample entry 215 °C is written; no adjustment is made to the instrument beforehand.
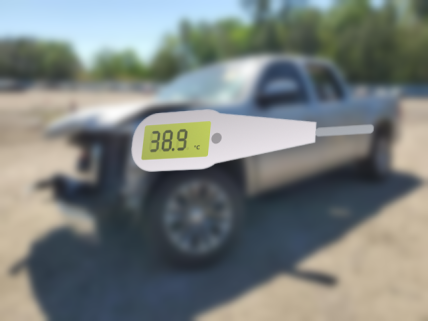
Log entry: 38.9 °C
